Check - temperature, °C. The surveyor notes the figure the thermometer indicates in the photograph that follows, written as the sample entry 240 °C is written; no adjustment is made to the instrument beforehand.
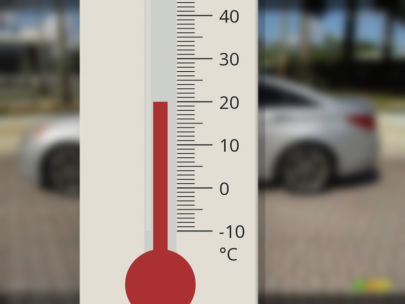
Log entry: 20 °C
